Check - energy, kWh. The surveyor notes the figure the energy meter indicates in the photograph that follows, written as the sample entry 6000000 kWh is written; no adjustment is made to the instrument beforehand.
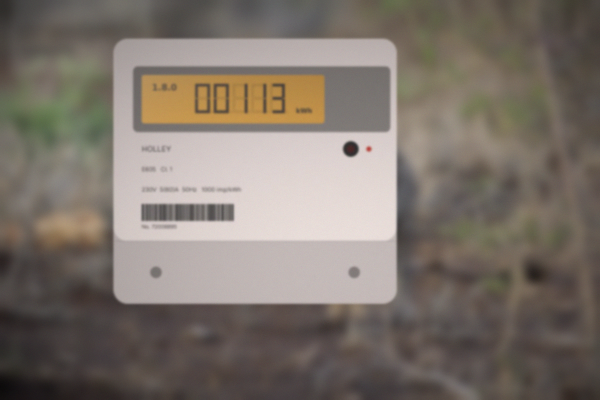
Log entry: 113 kWh
